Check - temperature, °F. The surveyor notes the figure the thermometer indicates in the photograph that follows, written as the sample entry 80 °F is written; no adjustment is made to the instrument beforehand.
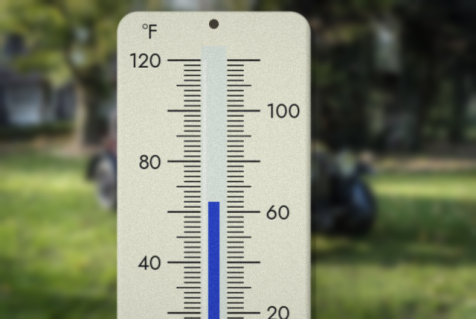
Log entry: 64 °F
